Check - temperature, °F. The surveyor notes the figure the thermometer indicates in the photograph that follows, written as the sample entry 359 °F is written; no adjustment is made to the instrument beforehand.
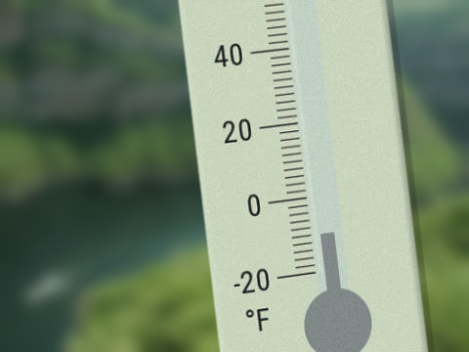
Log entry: -10 °F
